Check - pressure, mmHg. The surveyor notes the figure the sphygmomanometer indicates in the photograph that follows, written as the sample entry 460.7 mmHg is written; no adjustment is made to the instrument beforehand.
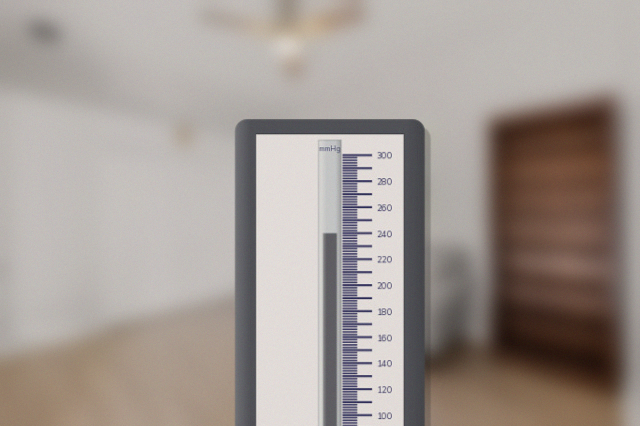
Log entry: 240 mmHg
